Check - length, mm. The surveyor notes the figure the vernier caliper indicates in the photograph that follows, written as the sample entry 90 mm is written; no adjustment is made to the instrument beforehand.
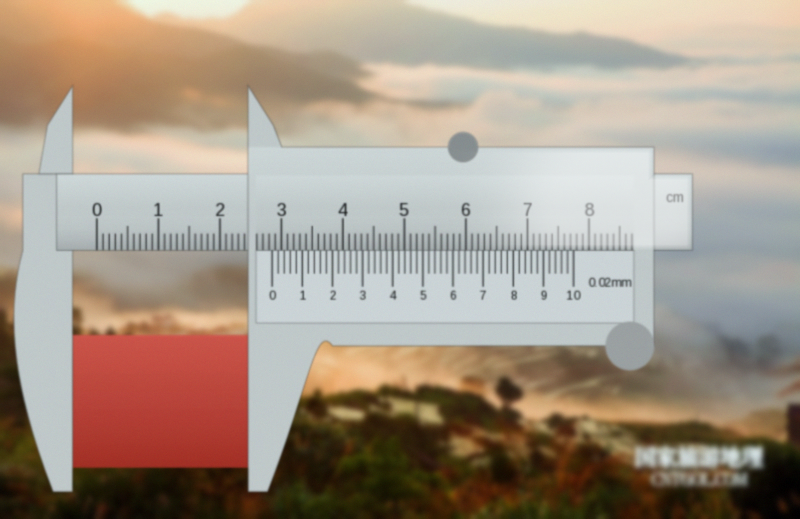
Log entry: 28.5 mm
